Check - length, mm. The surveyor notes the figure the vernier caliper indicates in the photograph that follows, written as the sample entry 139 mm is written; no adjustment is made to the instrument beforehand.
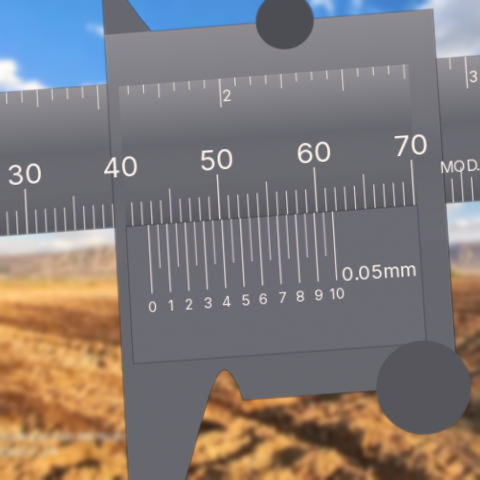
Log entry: 42.6 mm
